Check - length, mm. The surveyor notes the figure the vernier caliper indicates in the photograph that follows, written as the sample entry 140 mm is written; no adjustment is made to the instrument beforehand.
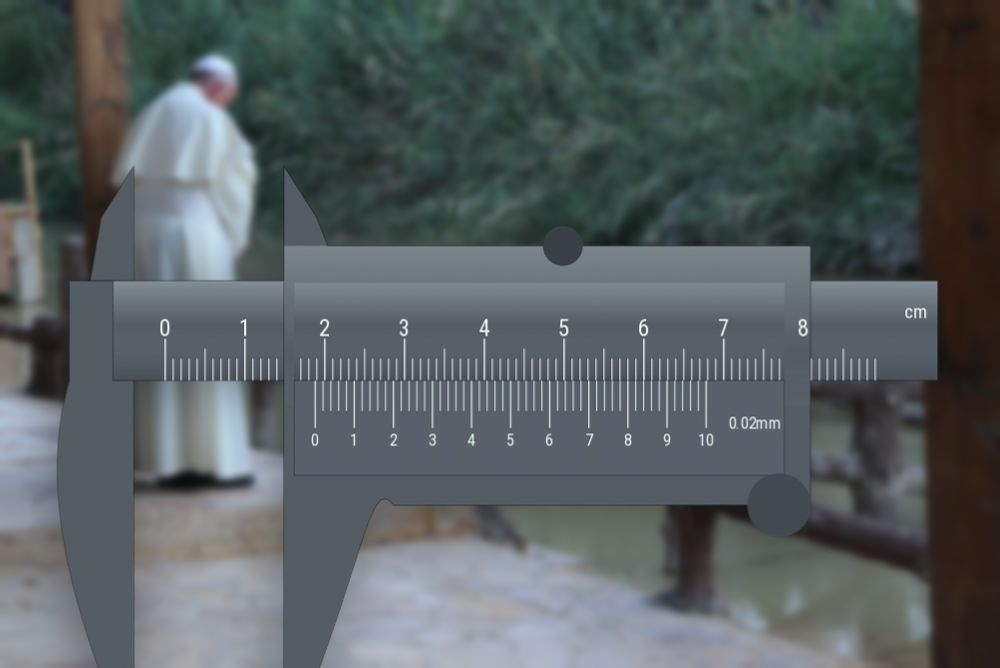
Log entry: 18.8 mm
